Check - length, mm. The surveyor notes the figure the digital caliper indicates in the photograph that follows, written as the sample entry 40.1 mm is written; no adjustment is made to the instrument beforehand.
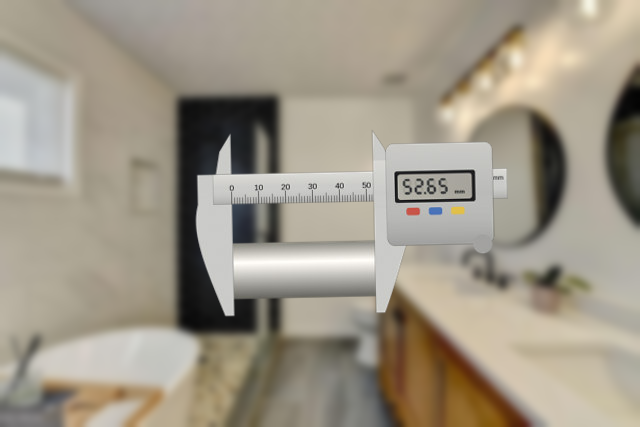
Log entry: 52.65 mm
